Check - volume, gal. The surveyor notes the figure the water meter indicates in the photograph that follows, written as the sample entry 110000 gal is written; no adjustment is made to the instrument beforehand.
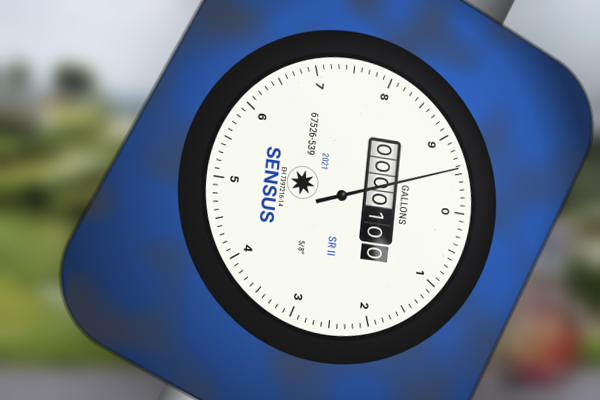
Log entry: 99.4 gal
